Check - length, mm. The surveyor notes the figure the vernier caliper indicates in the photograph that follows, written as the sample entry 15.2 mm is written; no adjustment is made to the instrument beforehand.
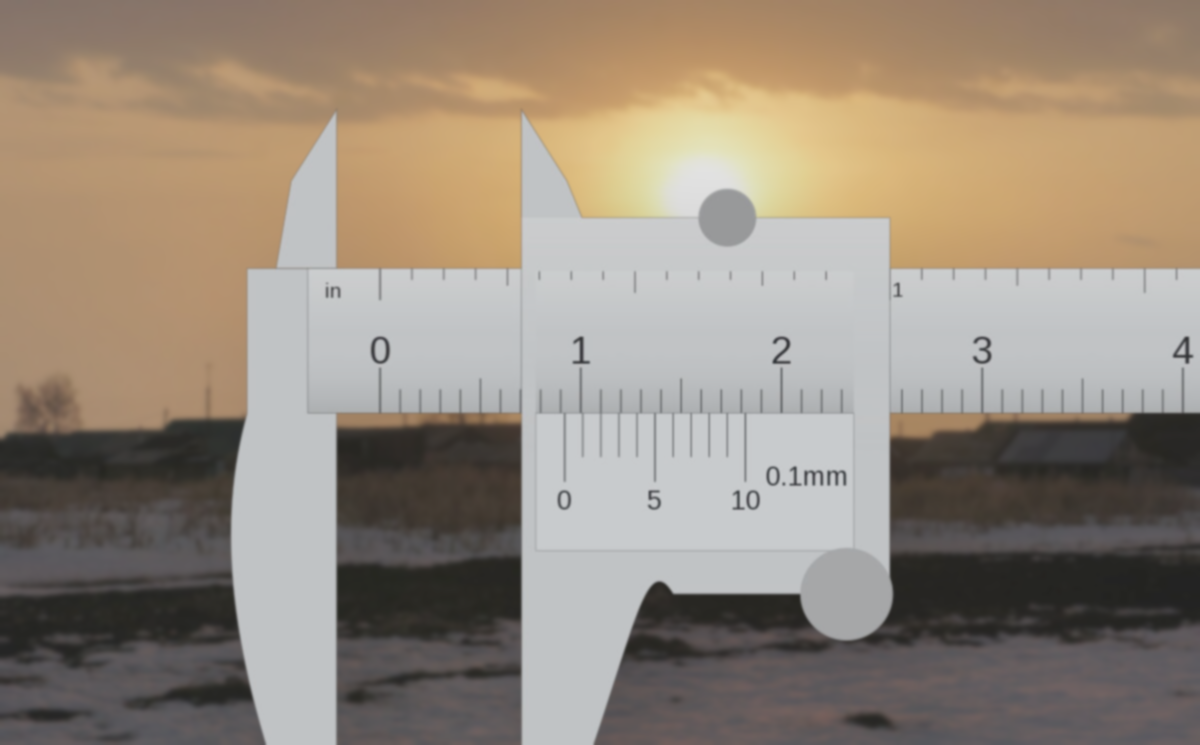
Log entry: 9.2 mm
